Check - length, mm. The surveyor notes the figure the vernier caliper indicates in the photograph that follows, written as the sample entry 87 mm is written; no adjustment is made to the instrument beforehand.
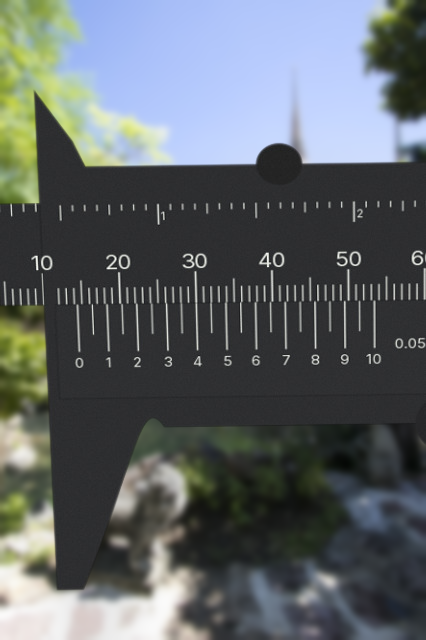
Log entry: 14.4 mm
